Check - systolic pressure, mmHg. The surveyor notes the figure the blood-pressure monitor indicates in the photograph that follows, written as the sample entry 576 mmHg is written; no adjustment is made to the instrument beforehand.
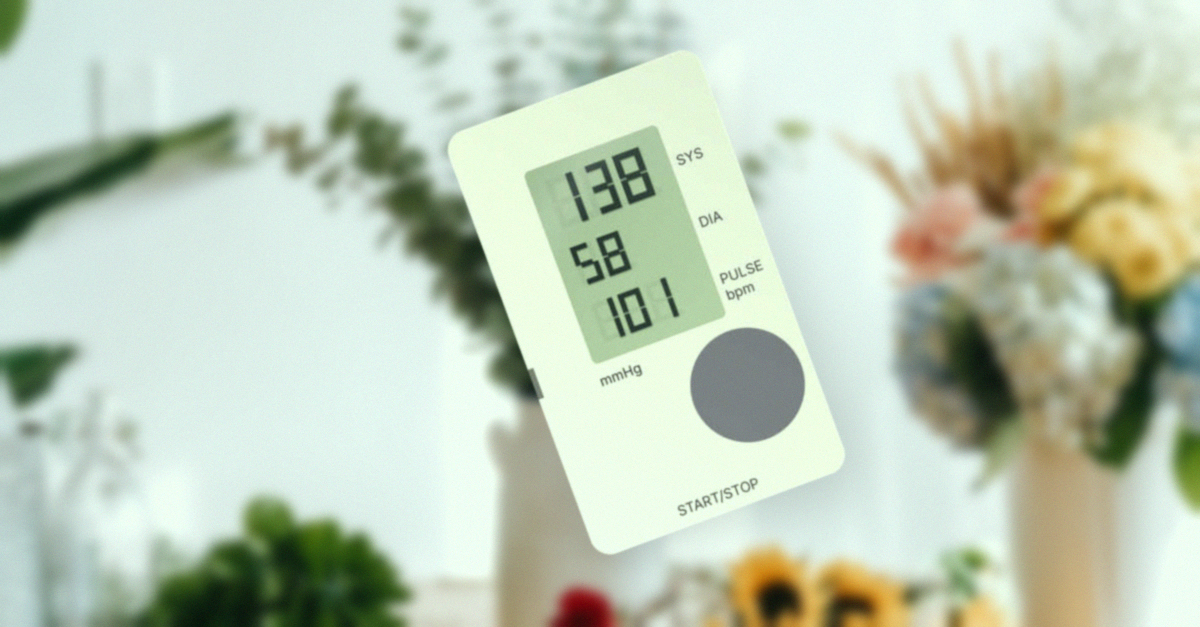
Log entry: 138 mmHg
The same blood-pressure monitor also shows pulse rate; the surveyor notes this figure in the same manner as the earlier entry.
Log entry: 101 bpm
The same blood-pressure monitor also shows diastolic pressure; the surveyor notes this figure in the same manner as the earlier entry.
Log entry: 58 mmHg
